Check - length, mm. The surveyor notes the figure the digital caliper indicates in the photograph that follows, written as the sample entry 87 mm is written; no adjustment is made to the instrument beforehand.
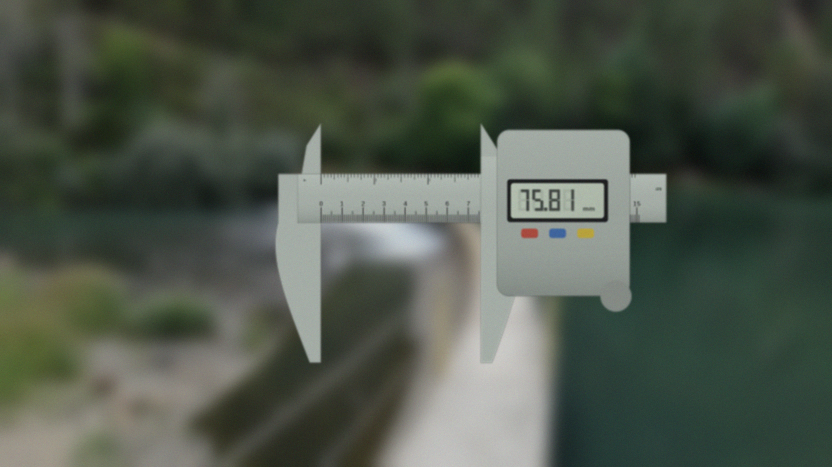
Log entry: 75.81 mm
